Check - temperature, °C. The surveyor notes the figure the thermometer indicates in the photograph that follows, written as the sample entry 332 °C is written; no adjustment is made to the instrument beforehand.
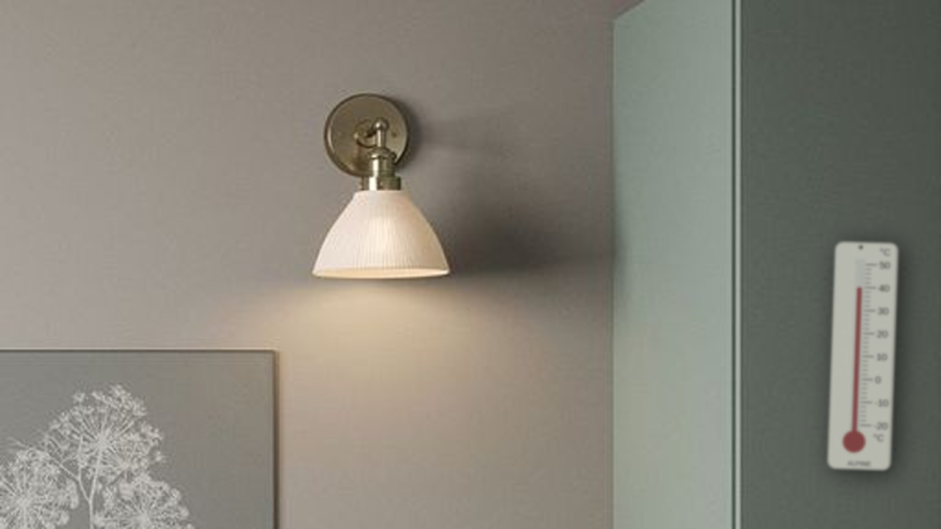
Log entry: 40 °C
